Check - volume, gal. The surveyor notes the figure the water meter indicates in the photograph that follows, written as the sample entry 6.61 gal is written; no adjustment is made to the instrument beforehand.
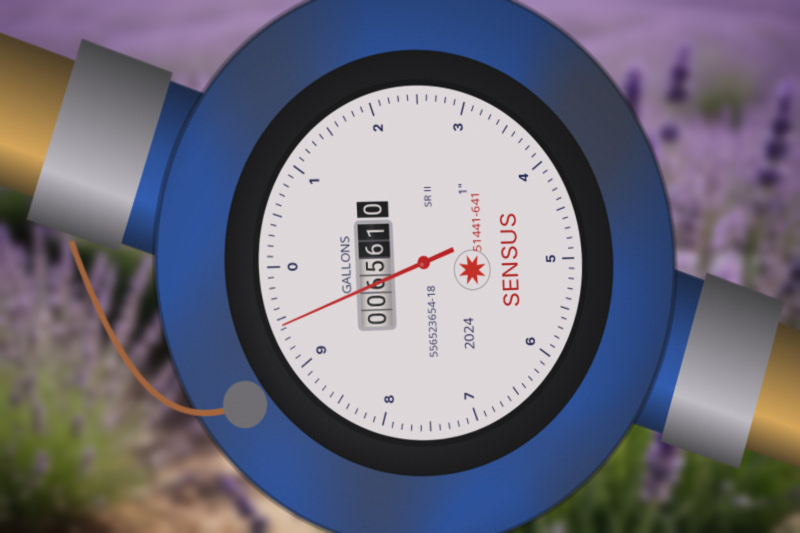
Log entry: 65609.4 gal
